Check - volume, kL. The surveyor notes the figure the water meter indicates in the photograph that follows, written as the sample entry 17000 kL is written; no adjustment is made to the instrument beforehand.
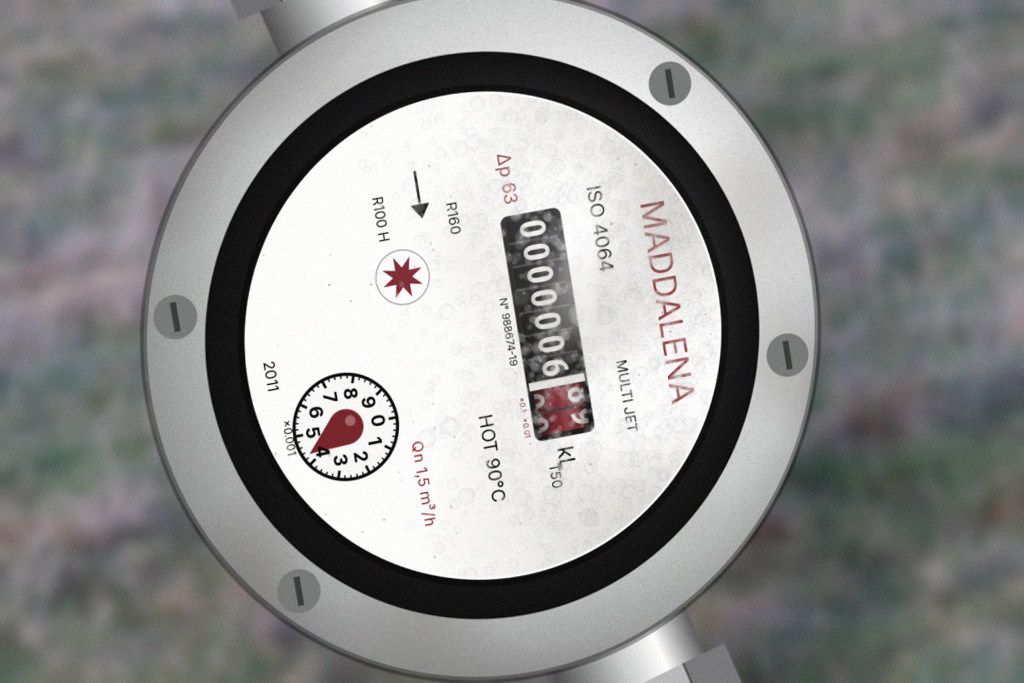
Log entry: 6.894 kL
